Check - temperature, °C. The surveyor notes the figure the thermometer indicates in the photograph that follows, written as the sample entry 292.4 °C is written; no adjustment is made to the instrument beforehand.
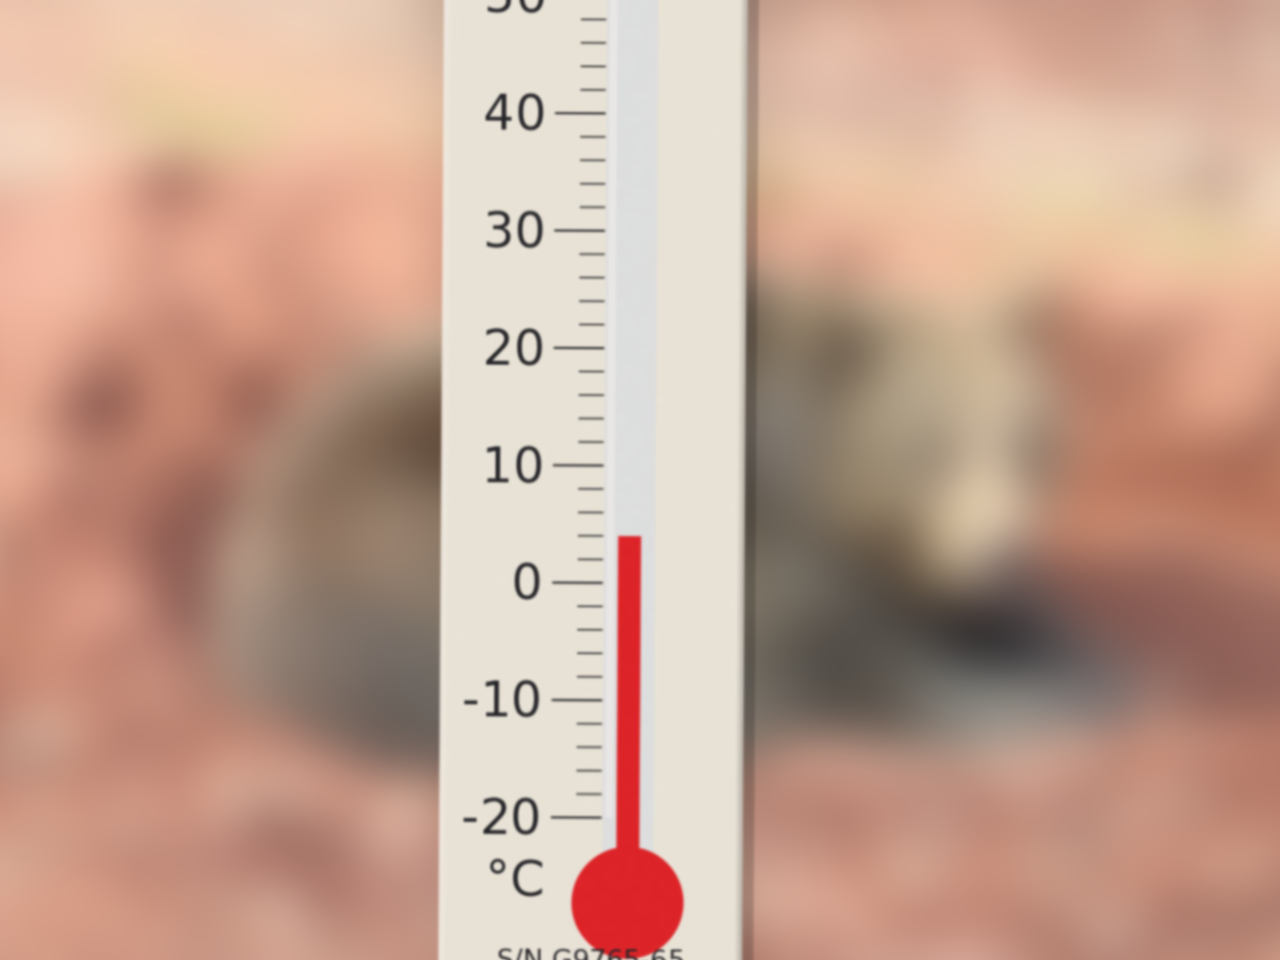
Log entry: 4 °C
